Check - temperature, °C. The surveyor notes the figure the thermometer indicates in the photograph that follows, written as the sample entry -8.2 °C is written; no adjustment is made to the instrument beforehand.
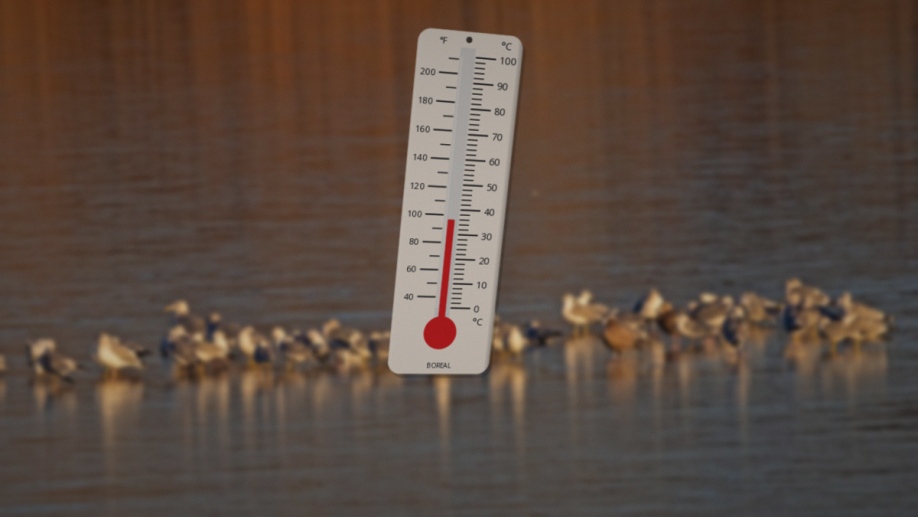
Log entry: 36 °C
